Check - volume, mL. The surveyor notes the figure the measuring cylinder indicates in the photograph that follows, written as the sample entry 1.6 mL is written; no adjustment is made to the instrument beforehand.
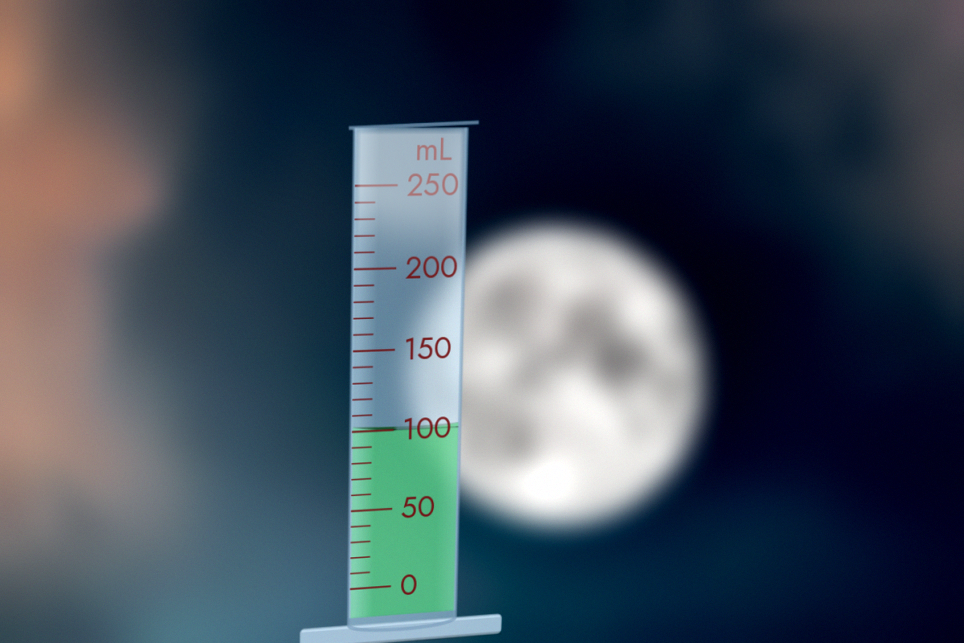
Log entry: 100 mL
